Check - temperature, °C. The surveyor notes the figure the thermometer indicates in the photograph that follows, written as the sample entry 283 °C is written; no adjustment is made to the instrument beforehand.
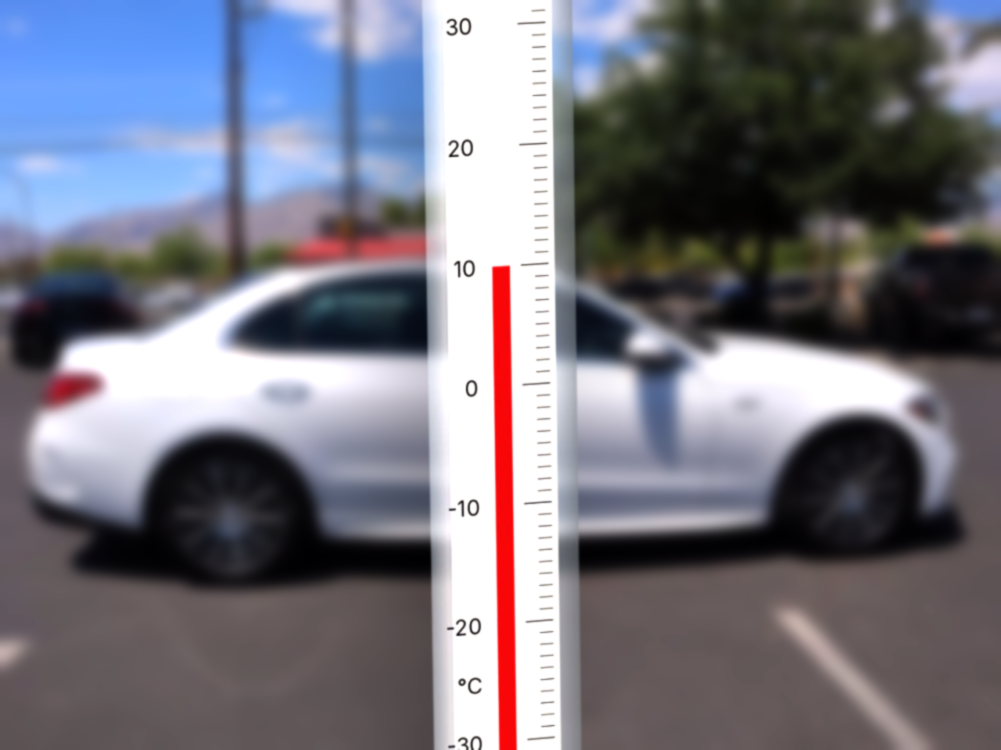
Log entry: 10 °C
